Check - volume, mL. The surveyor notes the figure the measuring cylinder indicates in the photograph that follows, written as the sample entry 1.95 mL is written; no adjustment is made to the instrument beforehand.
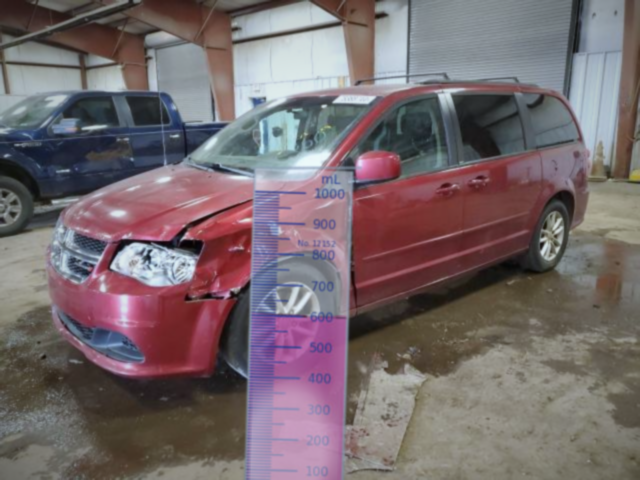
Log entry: 600 mL
